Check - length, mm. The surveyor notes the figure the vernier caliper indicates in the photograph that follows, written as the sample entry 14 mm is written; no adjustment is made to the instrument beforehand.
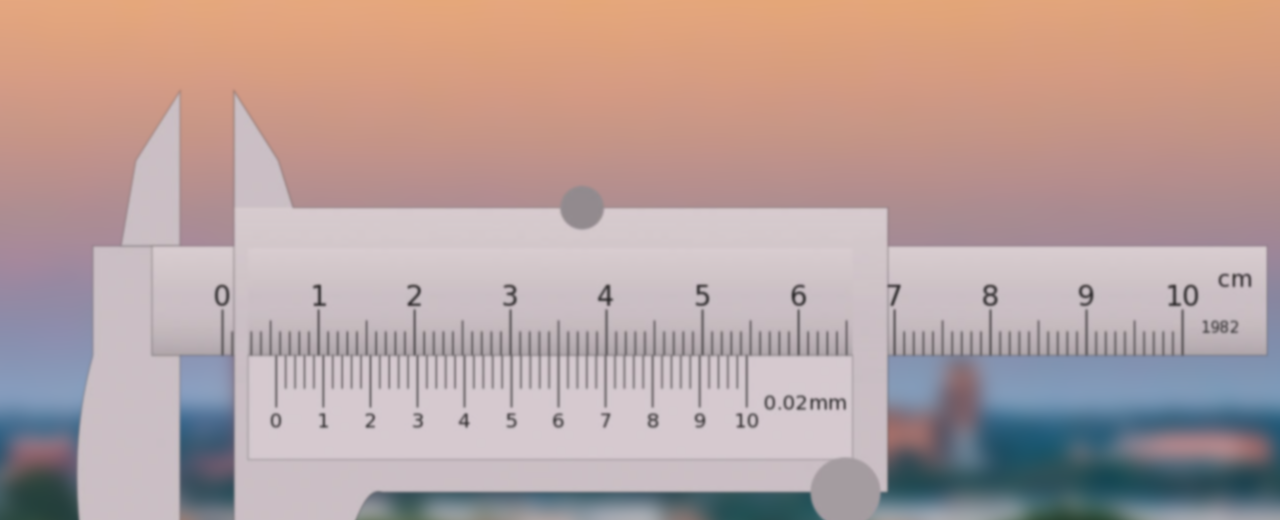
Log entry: 5.6 mm
